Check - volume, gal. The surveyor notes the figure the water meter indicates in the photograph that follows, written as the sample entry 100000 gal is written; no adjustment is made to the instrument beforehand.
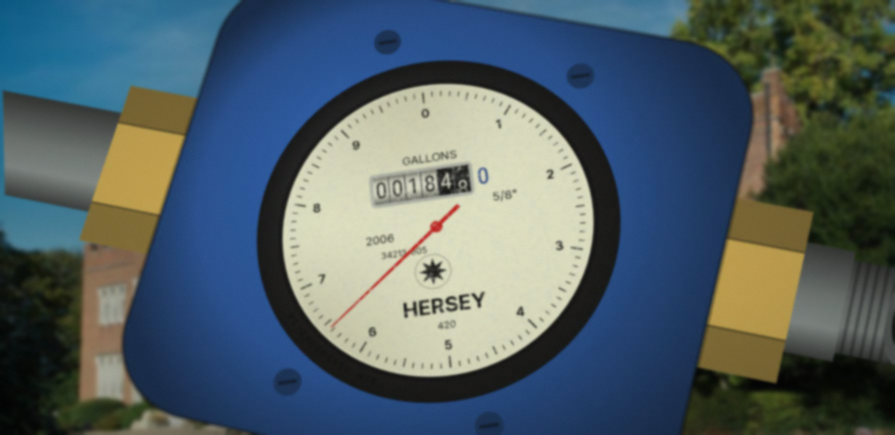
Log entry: 18476.4 gal
